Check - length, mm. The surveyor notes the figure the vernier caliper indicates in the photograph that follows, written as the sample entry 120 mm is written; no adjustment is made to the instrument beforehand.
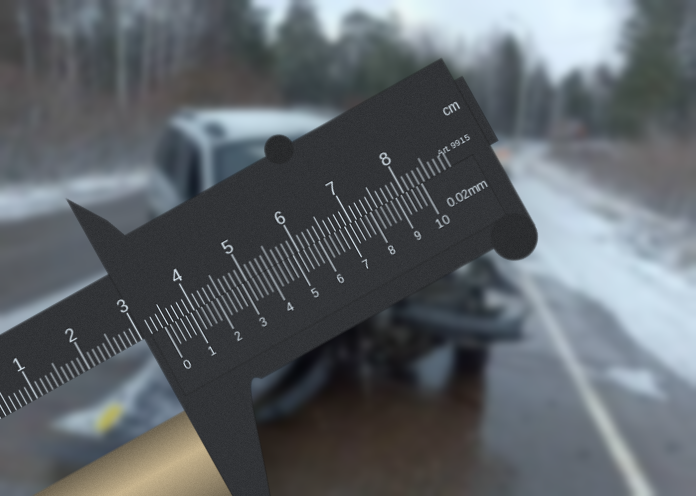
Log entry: 34.4 mm
